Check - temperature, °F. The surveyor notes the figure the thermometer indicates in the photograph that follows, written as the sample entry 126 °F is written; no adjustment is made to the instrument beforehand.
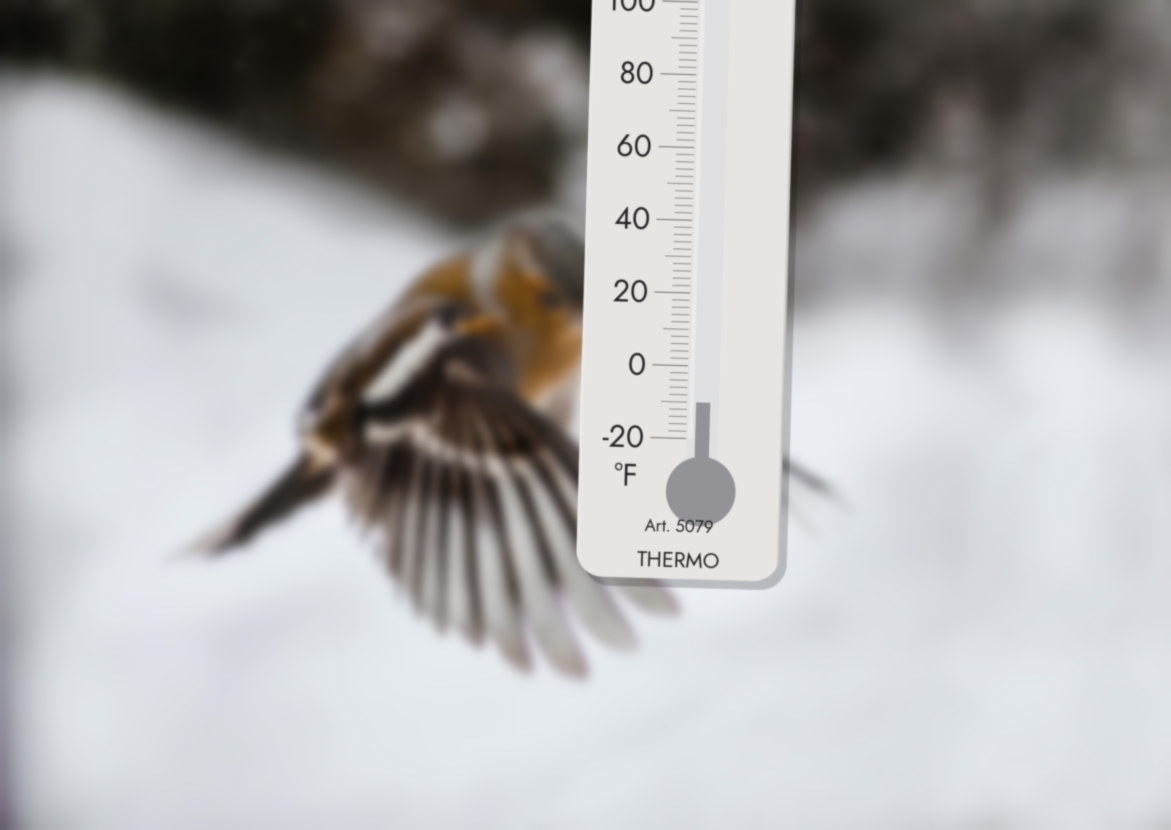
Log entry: -10 °F
